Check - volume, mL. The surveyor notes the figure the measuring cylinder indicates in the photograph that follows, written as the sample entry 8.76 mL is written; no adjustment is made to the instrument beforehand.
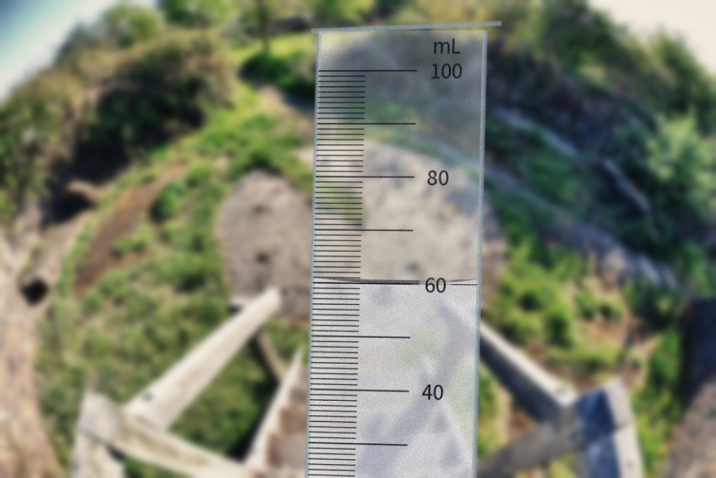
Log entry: 60 mL
